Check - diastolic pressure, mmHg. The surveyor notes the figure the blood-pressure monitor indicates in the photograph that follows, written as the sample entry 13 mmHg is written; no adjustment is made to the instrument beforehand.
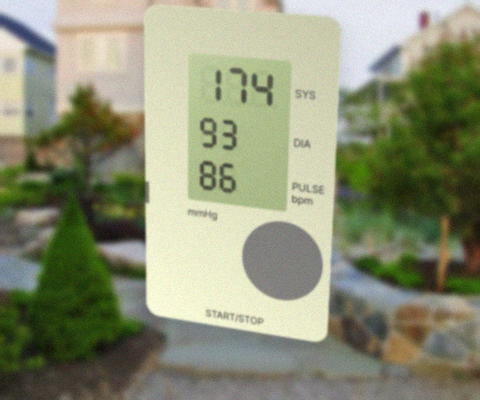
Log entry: 93 mmHg
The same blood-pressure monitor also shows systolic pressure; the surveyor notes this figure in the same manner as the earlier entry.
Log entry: 174 mmHg
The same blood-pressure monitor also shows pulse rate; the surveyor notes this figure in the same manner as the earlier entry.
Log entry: 86 bpm
